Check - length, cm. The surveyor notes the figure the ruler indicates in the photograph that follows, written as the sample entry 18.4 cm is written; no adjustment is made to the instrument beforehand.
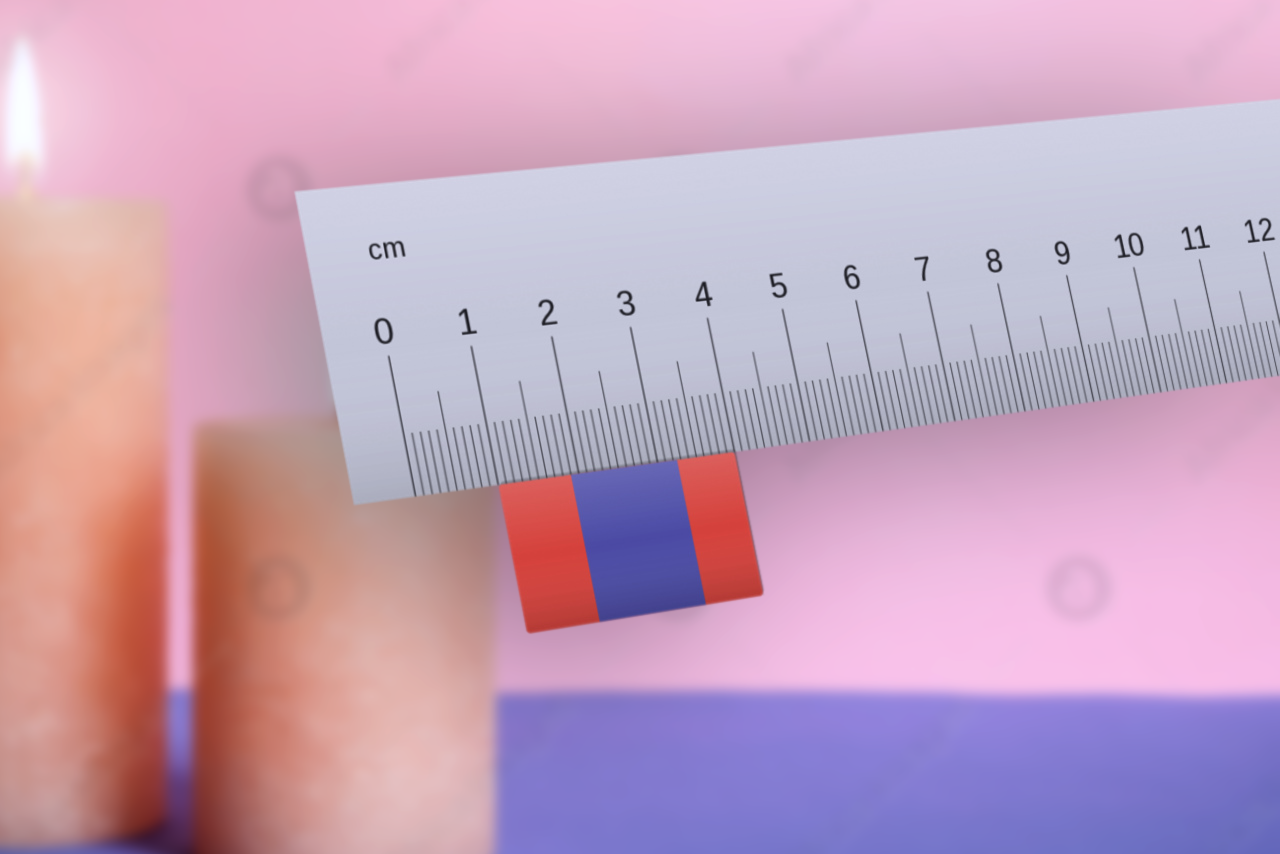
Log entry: 3 cm
